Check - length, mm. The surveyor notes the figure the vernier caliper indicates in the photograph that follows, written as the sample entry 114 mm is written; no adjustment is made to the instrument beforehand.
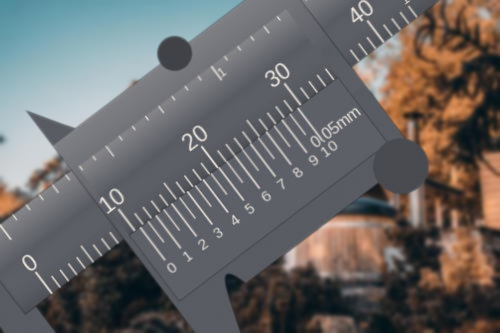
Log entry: 10.6 mm
